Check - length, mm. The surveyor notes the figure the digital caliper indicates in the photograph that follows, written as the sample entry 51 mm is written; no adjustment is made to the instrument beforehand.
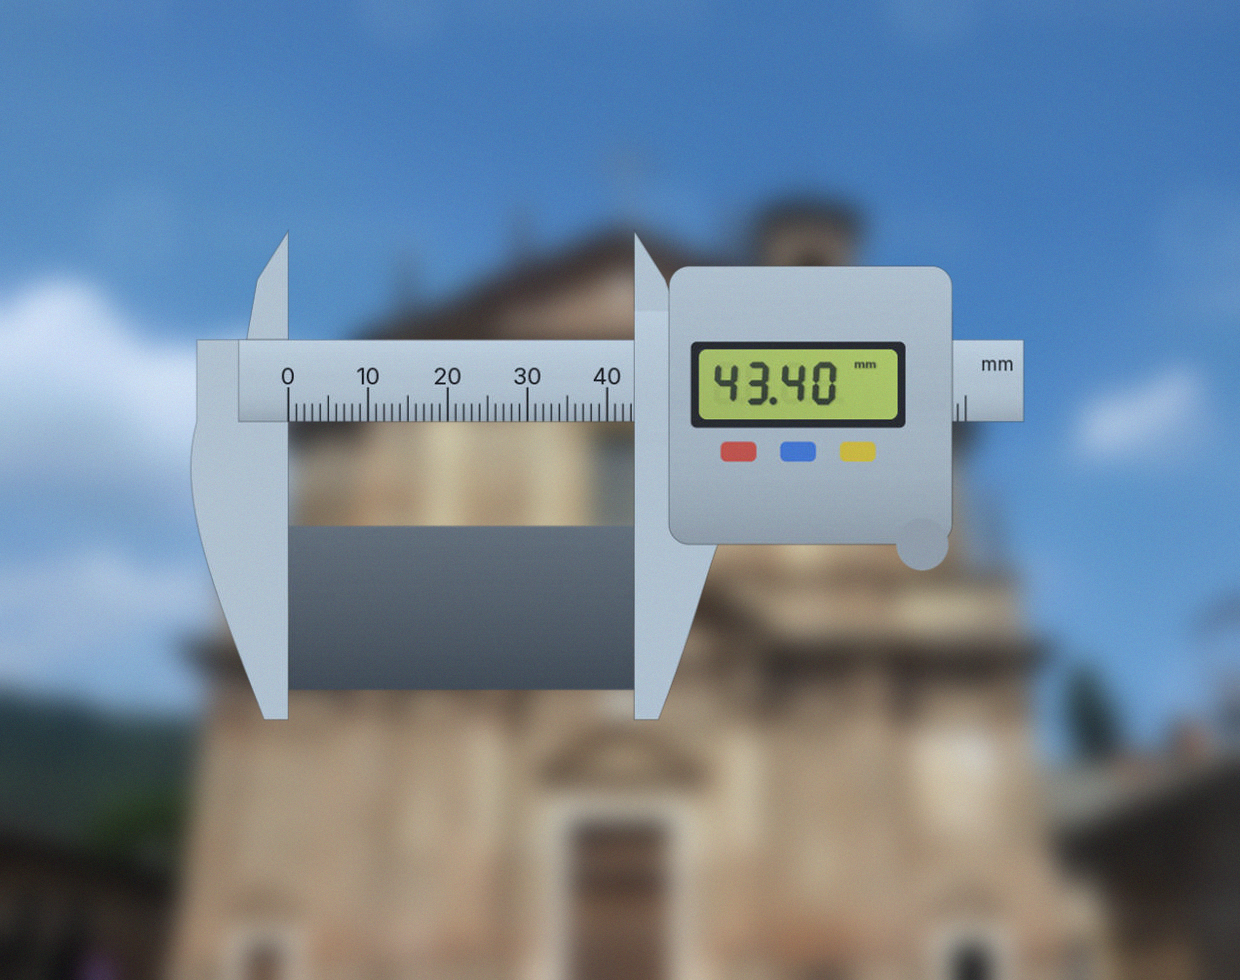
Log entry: 43.40 mm
